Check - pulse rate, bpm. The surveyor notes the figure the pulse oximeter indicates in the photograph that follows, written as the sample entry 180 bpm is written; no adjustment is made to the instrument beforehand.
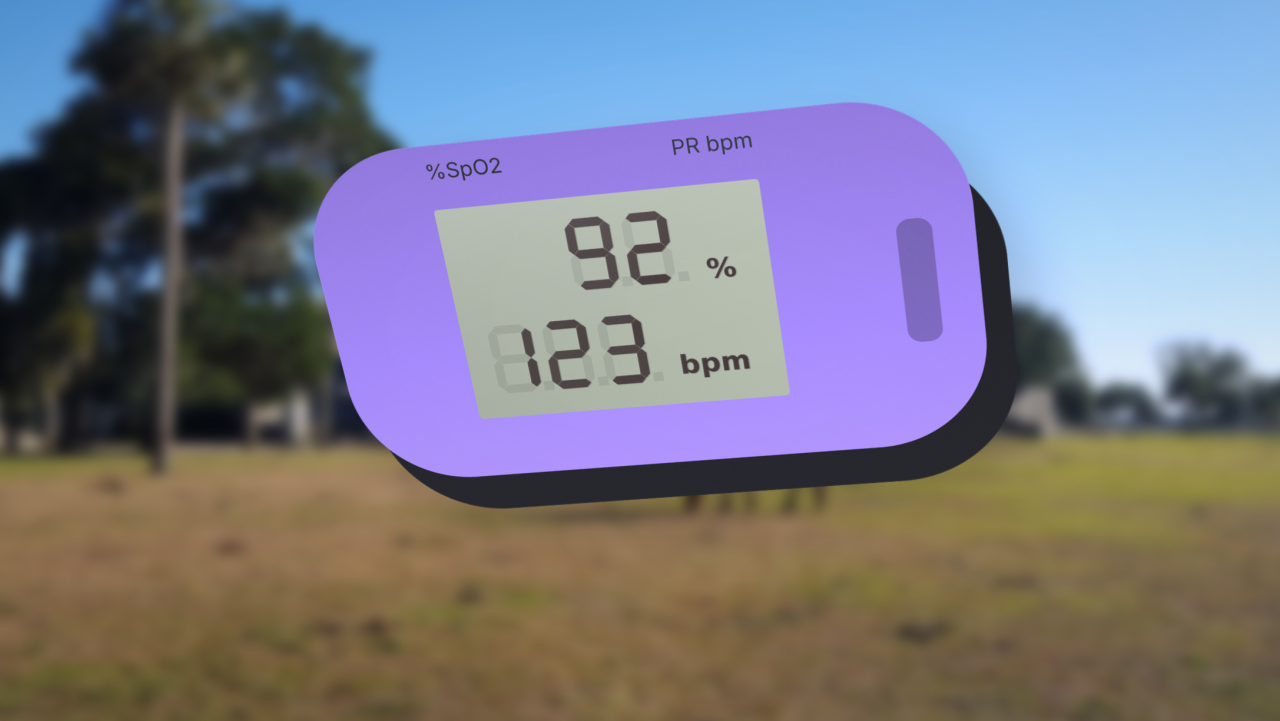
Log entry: 123 bpm
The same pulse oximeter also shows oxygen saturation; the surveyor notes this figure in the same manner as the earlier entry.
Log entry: 92 %
